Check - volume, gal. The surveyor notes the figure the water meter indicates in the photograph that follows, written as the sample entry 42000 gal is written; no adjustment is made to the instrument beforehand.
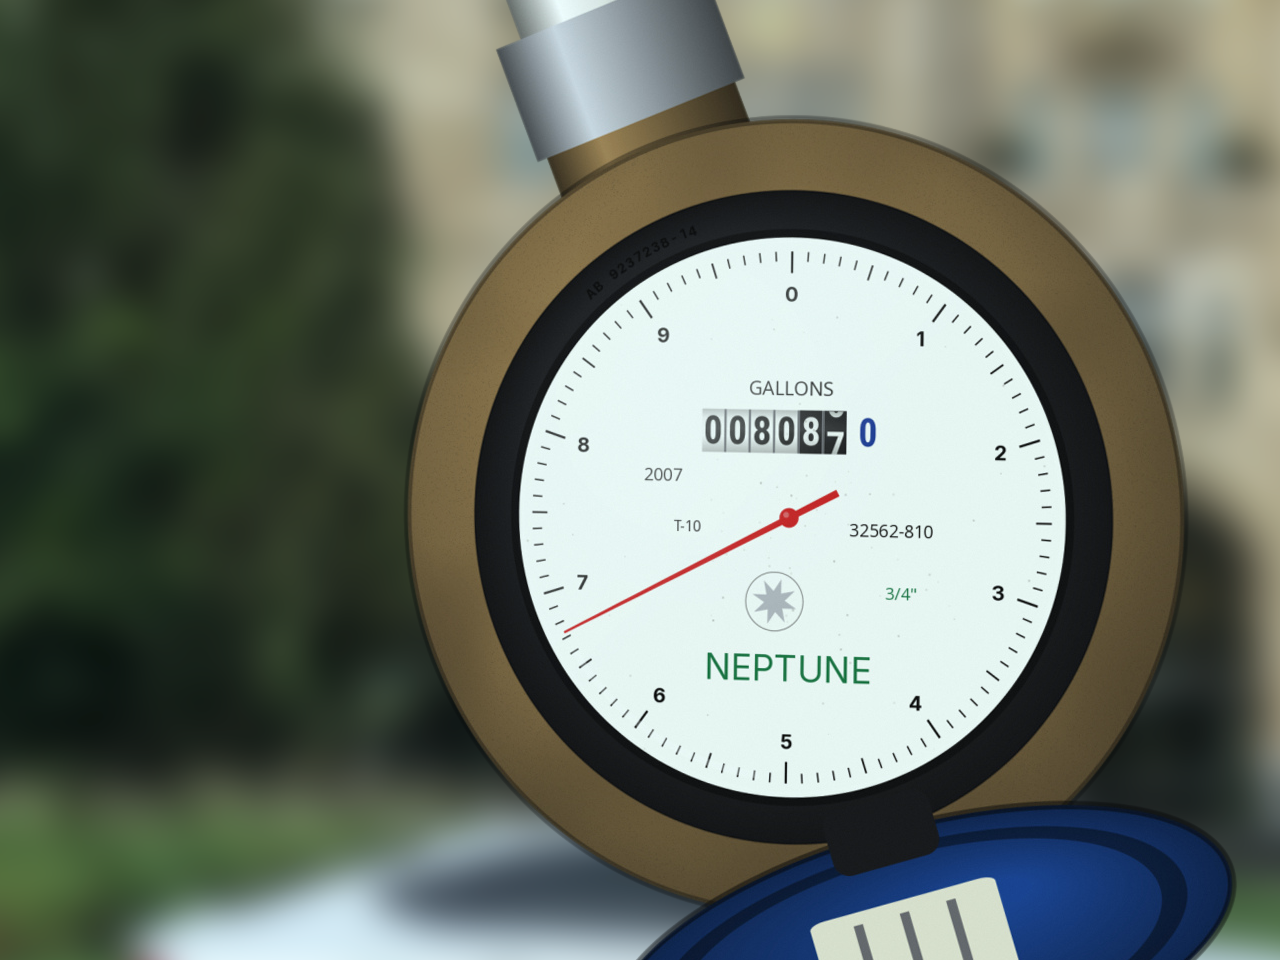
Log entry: 80866.7 gal
